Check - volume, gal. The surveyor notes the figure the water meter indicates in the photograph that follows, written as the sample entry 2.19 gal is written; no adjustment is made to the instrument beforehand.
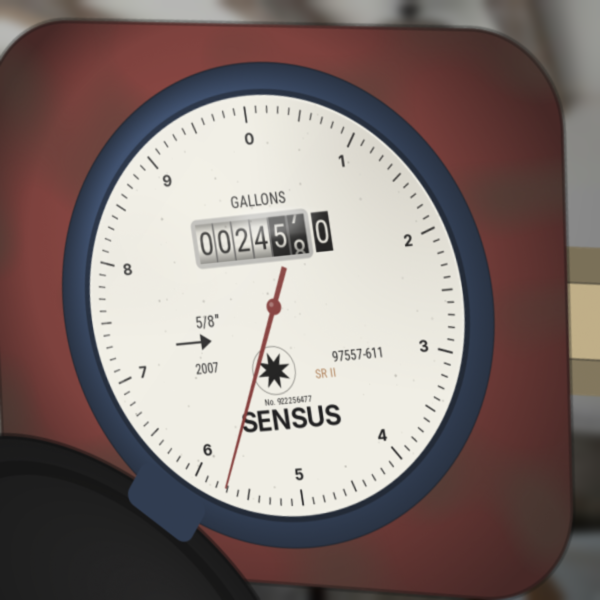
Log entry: 24575.7 gal
